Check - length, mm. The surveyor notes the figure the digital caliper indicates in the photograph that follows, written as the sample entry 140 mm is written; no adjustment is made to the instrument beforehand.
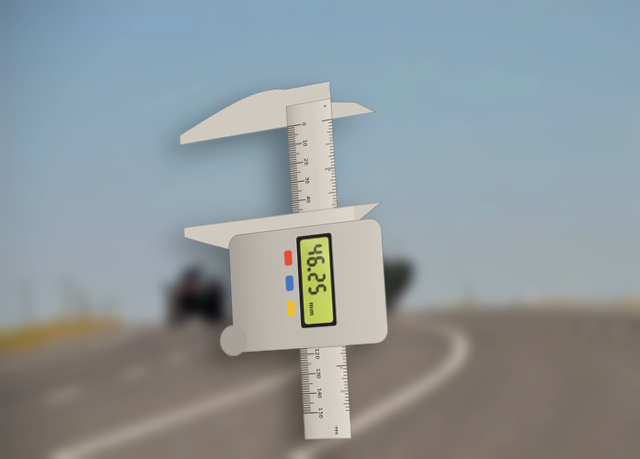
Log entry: 46.25 mm
